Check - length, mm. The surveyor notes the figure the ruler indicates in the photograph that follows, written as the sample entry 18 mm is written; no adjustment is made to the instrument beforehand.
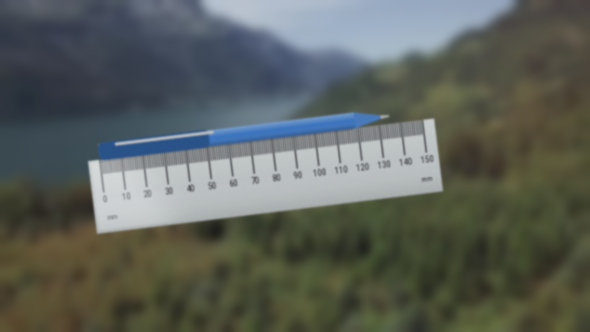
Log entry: 135 mm
